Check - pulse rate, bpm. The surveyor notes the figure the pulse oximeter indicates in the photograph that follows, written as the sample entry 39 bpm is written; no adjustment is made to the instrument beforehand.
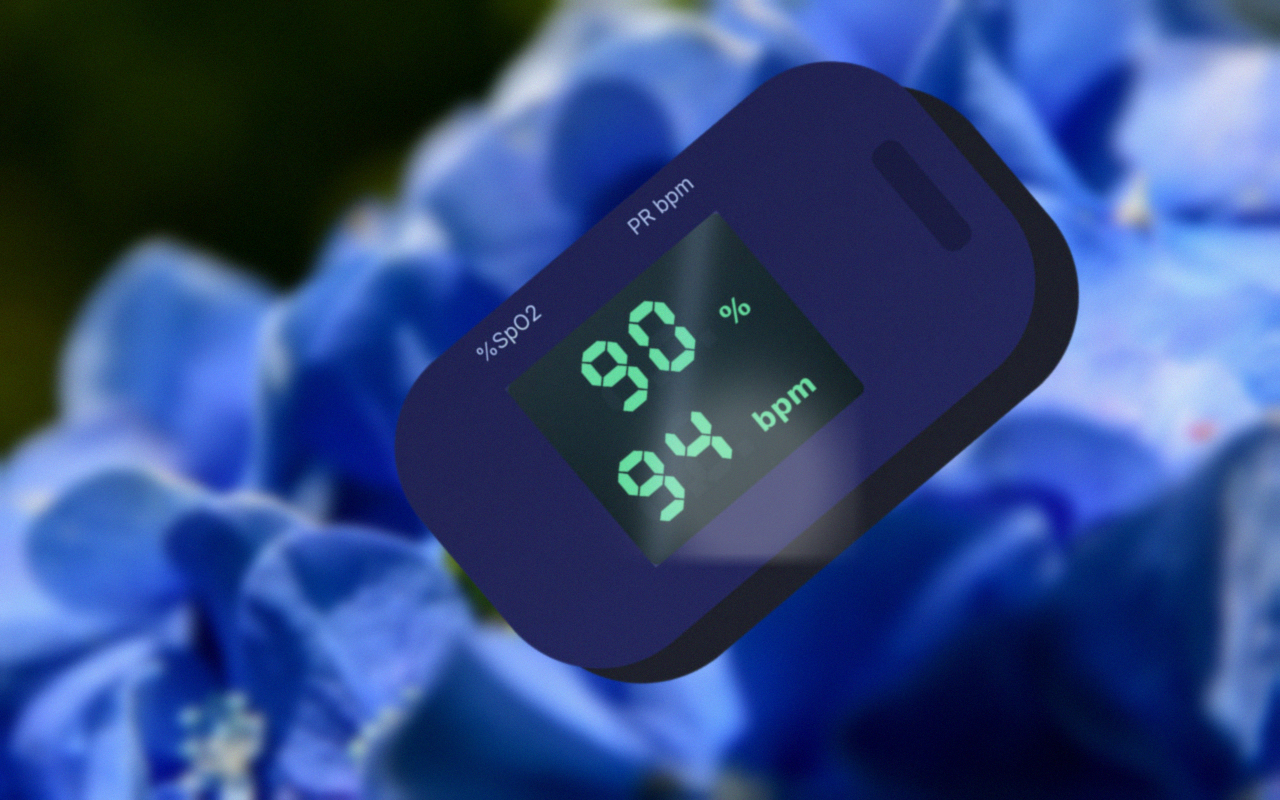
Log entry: 94 bpm
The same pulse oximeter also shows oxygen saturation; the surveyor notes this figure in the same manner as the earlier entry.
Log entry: 90 %
